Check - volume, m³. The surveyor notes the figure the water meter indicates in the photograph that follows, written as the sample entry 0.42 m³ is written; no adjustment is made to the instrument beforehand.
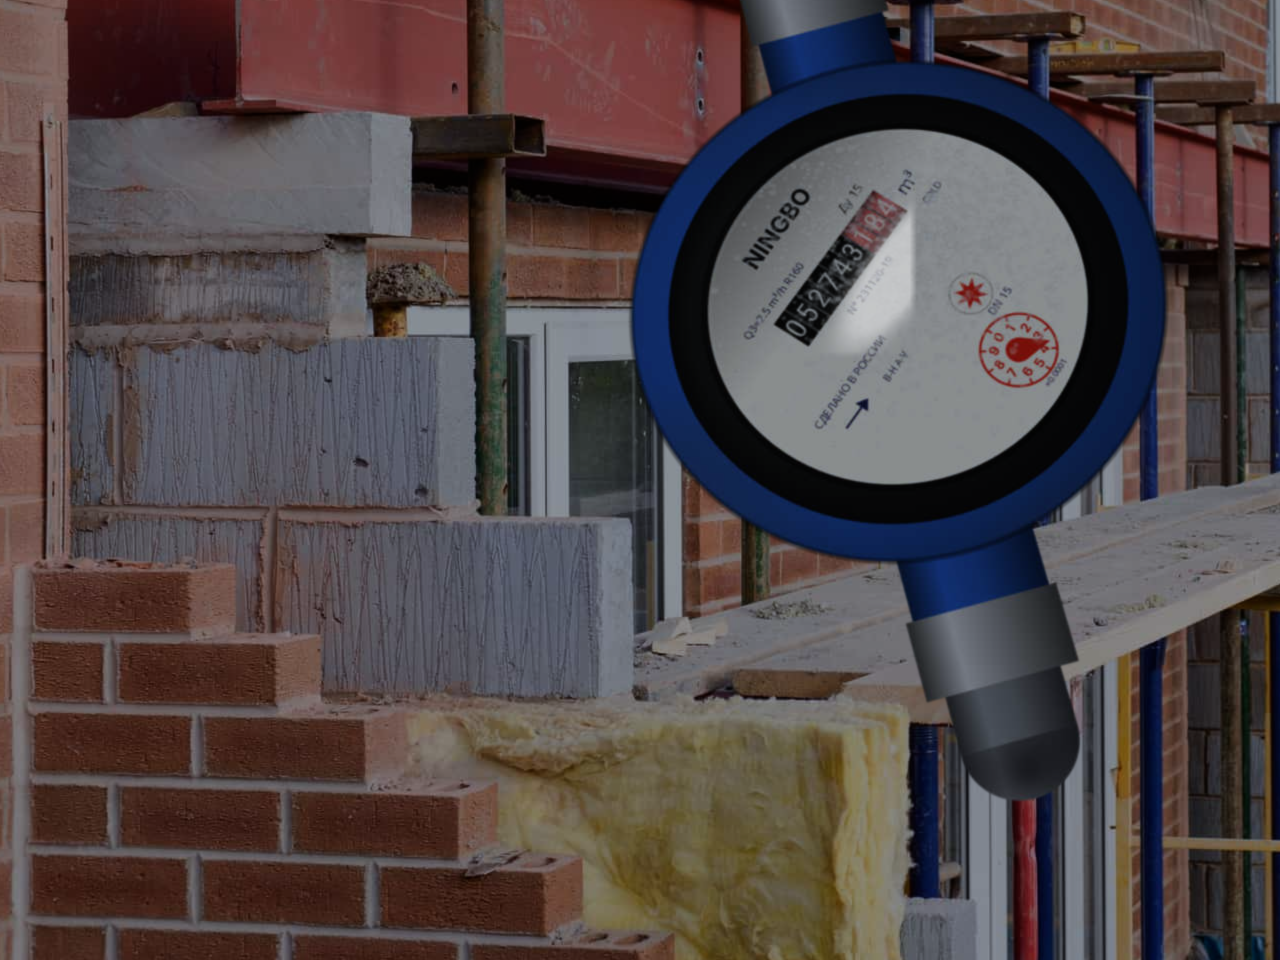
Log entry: 52743.1843 m³
